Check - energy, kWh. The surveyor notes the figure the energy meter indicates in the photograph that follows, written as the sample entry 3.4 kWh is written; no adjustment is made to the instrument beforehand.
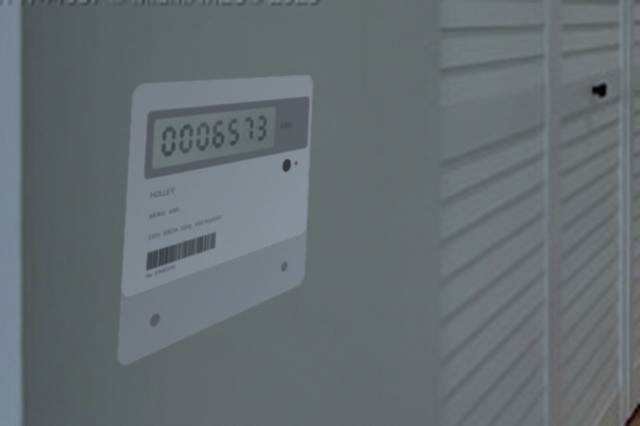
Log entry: 6573 kWh
